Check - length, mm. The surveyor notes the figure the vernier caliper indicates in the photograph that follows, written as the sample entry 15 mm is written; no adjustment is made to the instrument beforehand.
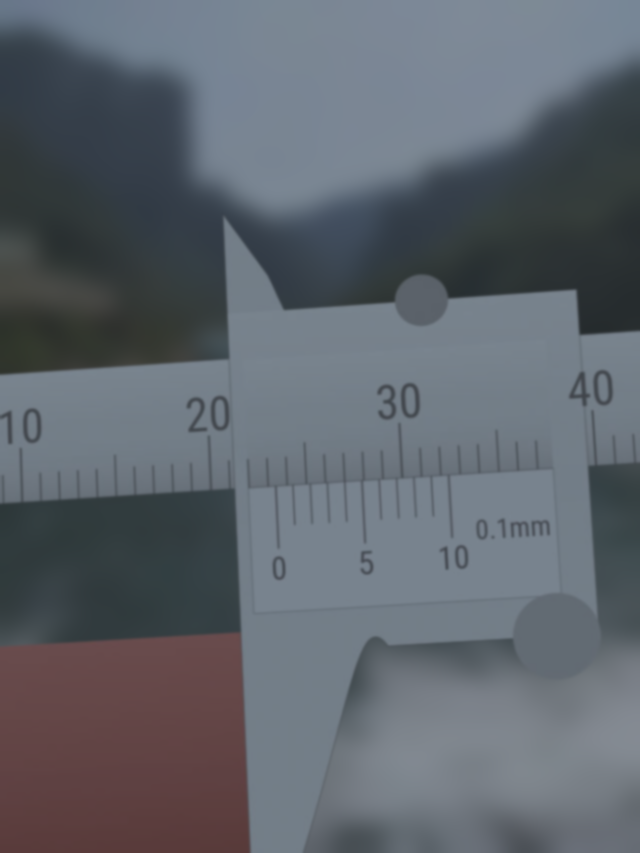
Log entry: 23.4 mm
